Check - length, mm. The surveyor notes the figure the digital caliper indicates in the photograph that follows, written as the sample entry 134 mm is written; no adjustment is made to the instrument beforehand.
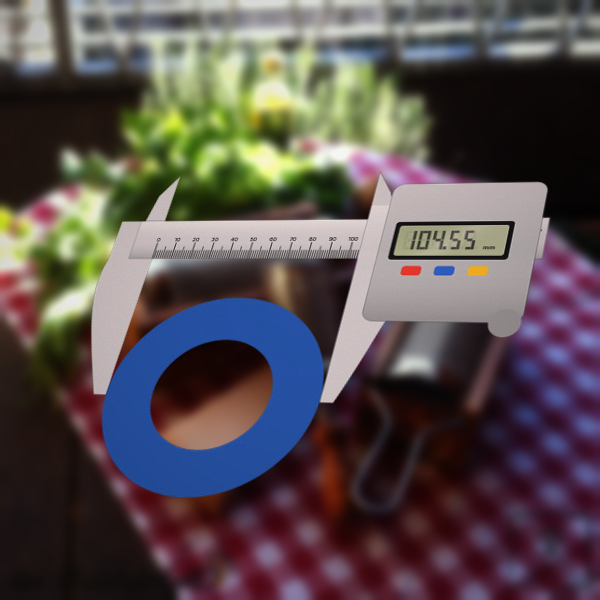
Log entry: 104.55 mm
